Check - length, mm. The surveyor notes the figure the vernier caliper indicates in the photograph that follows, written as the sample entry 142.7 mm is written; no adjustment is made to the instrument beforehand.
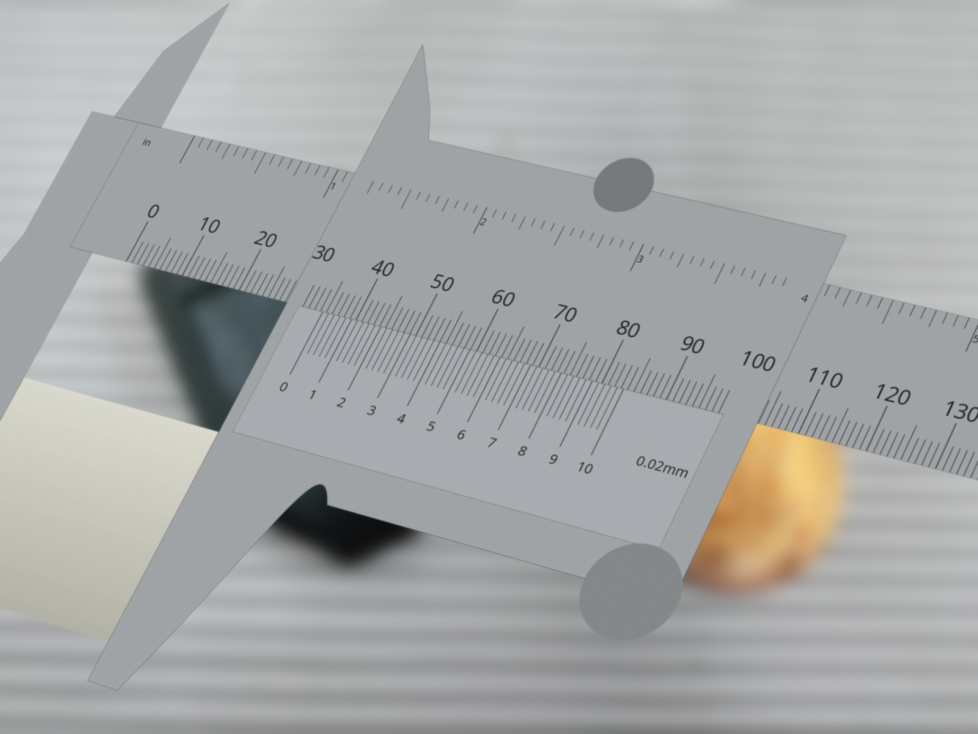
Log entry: 34.4 mm
